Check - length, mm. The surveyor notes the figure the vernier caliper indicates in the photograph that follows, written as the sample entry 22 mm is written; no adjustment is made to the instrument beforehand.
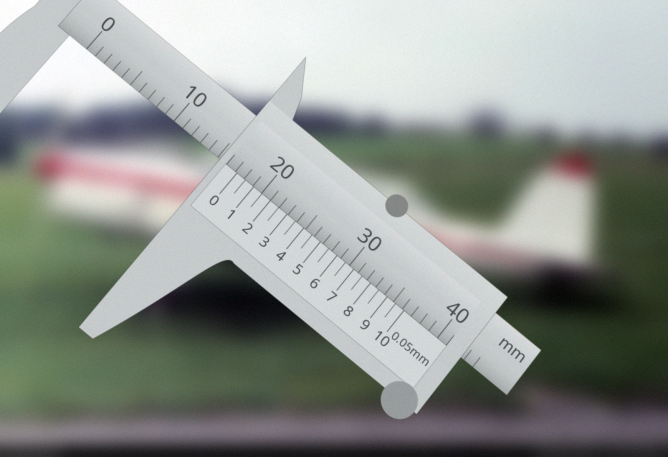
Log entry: 17.2 mm
